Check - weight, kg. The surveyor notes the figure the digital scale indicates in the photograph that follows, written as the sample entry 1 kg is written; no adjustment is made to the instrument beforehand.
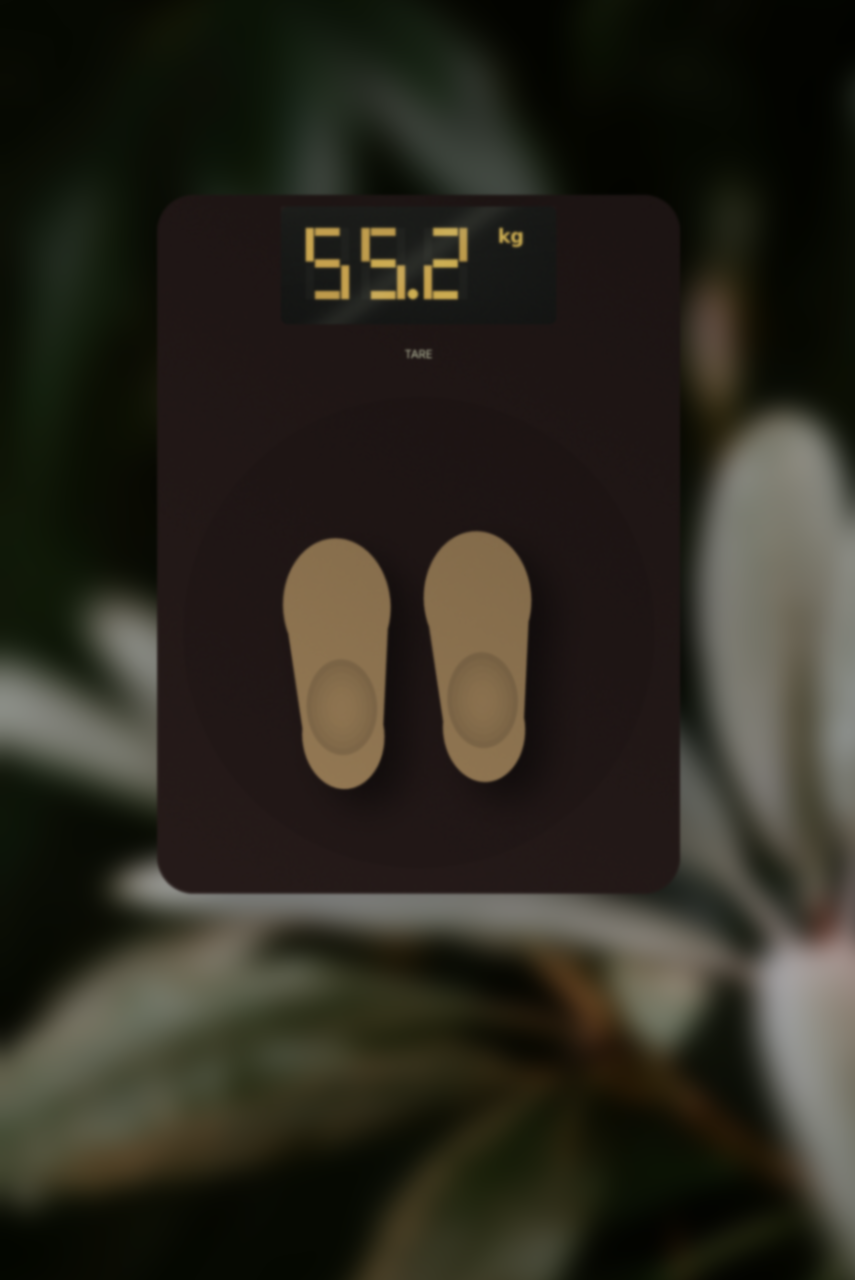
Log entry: 55.2 kg
